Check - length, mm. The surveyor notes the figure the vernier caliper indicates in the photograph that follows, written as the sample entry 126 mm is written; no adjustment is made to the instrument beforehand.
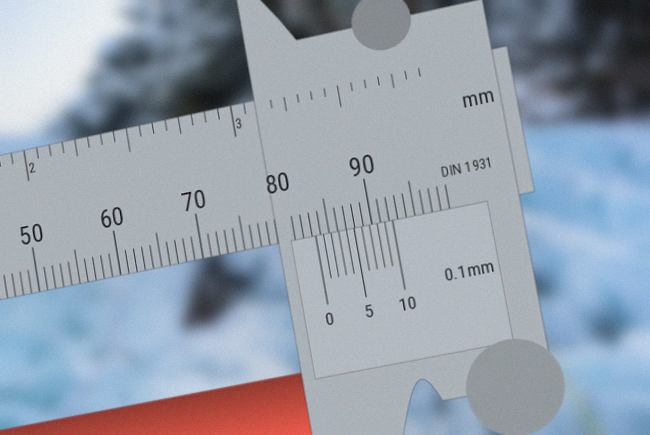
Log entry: 83.4 mm
